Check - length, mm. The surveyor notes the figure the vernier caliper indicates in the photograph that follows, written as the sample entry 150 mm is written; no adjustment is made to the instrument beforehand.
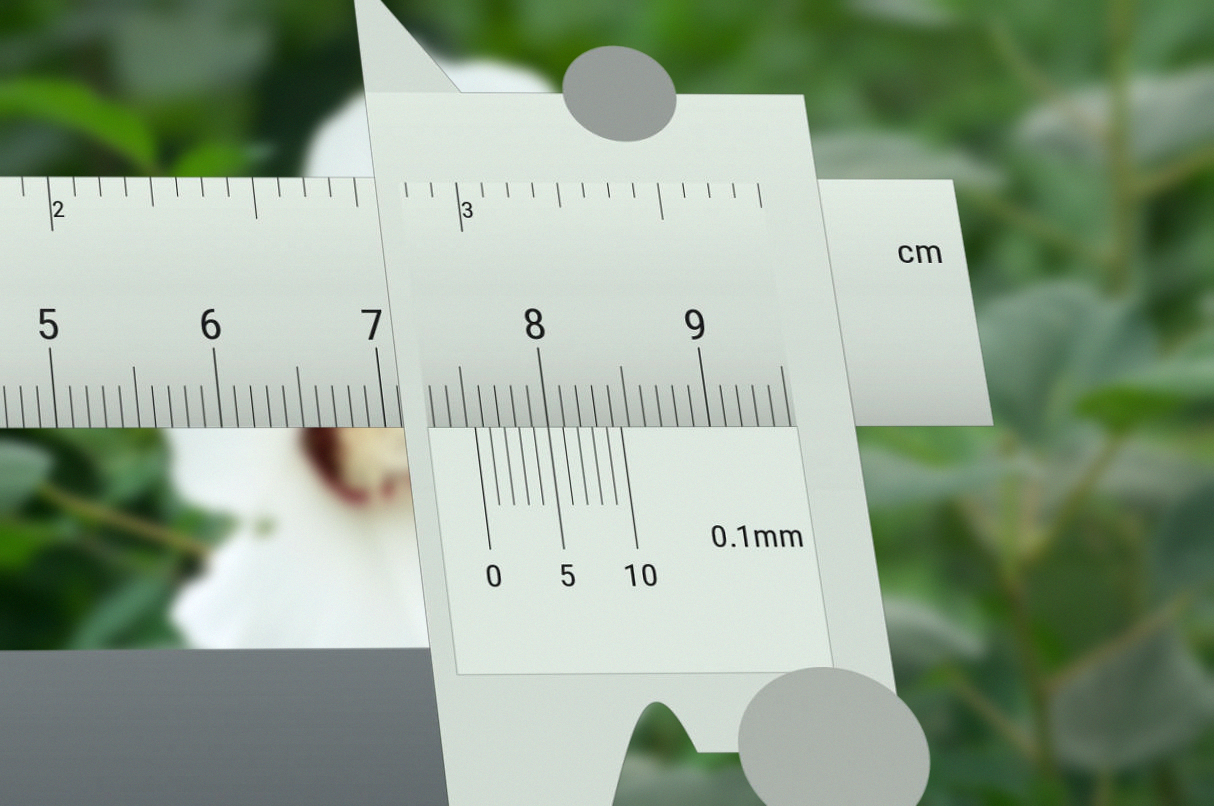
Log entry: 75.5 mm
